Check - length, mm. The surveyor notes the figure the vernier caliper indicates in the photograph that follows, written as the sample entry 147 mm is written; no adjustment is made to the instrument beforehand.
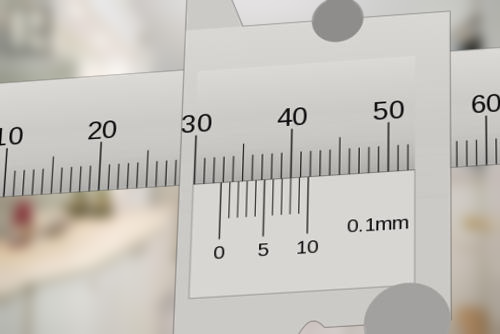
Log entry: 32.8 mm
